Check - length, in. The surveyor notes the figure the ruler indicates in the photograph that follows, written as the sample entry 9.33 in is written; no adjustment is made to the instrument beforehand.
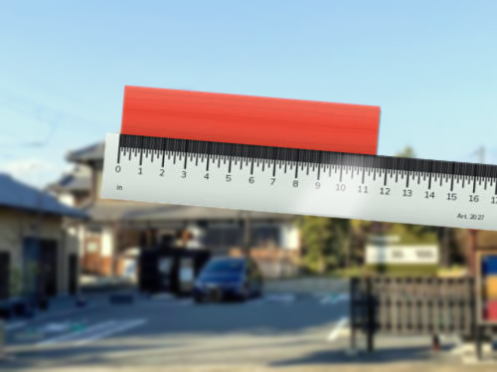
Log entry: 11.5 in
